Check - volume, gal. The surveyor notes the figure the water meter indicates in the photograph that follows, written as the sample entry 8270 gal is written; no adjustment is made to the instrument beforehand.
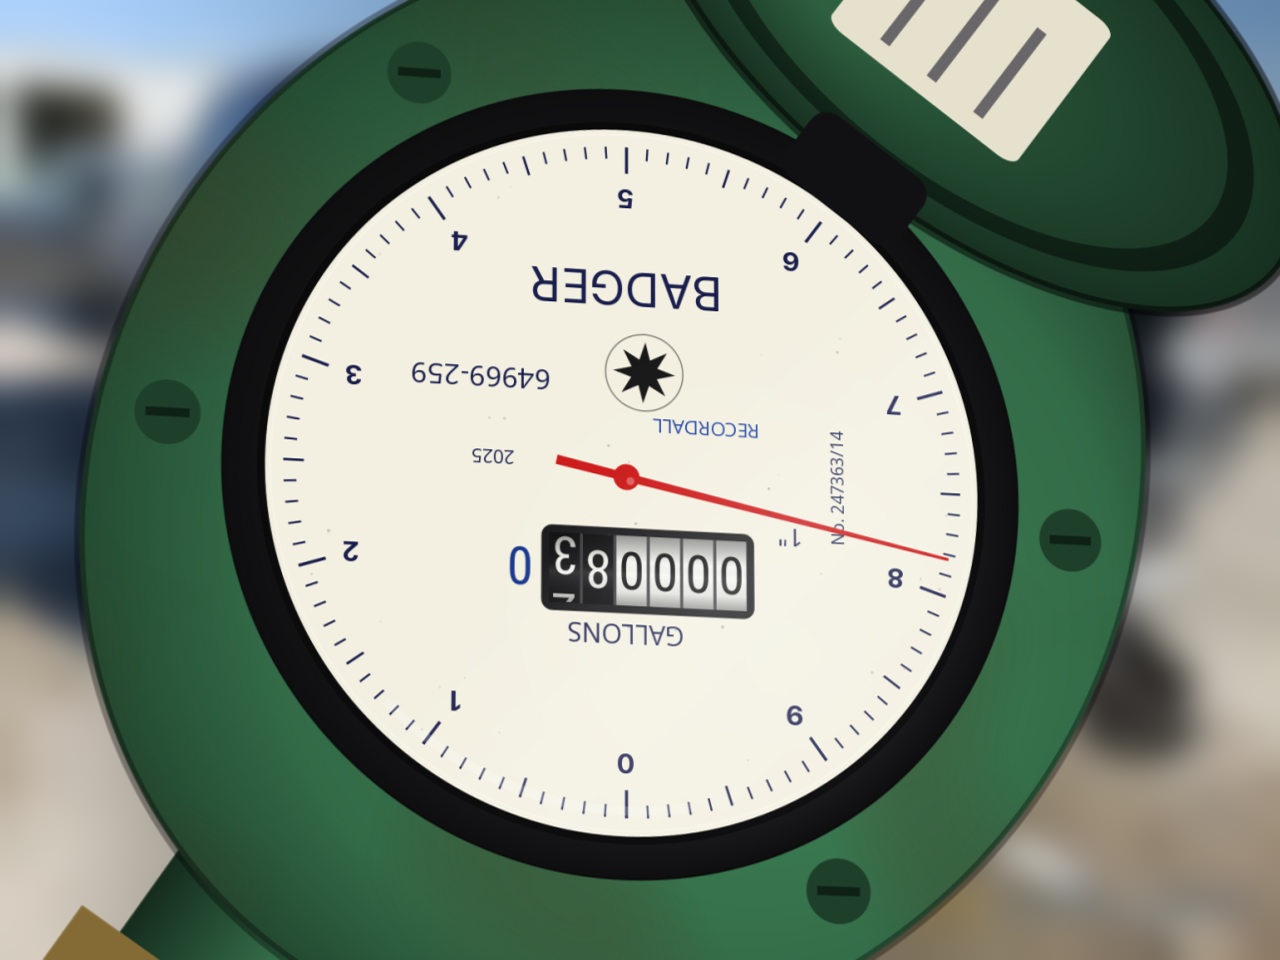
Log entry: 827.8 gal
